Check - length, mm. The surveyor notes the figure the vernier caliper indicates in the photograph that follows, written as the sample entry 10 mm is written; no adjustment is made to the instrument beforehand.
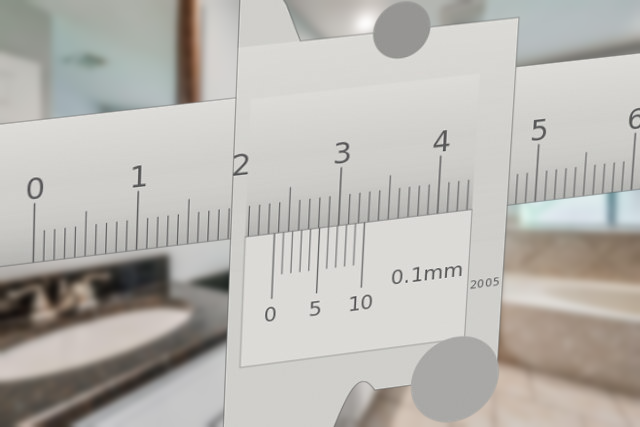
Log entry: 23.6 mm
